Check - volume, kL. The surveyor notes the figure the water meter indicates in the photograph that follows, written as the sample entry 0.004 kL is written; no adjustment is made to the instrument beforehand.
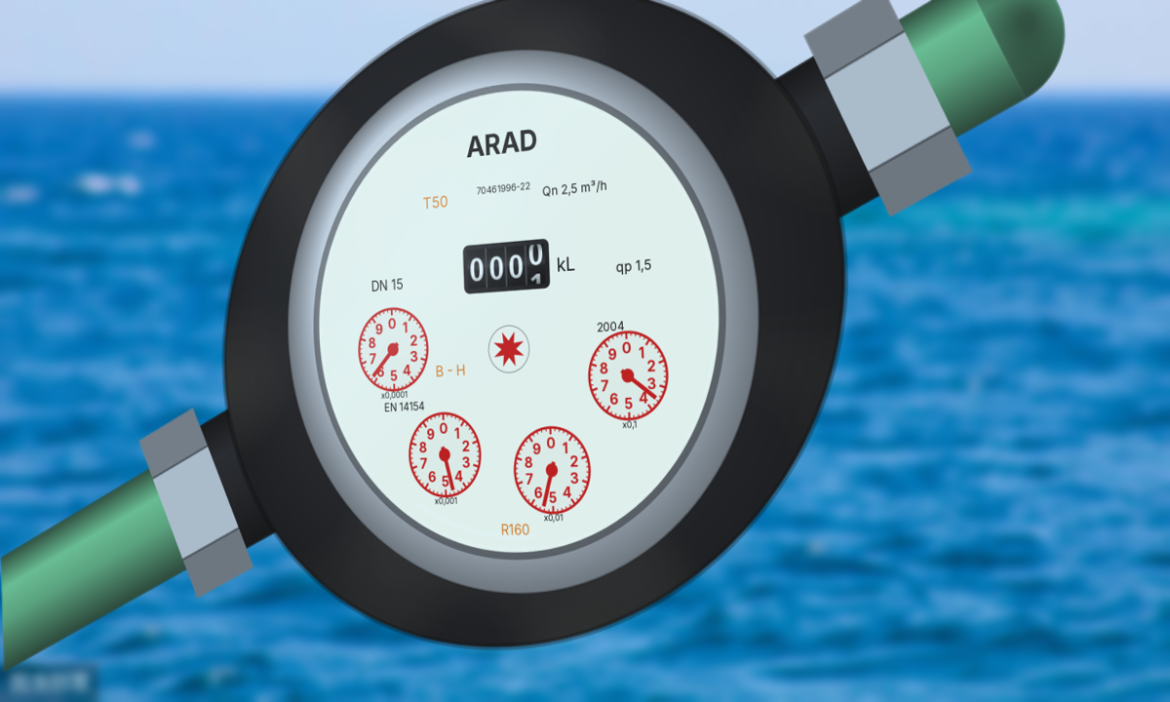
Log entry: 0.3546 kL
